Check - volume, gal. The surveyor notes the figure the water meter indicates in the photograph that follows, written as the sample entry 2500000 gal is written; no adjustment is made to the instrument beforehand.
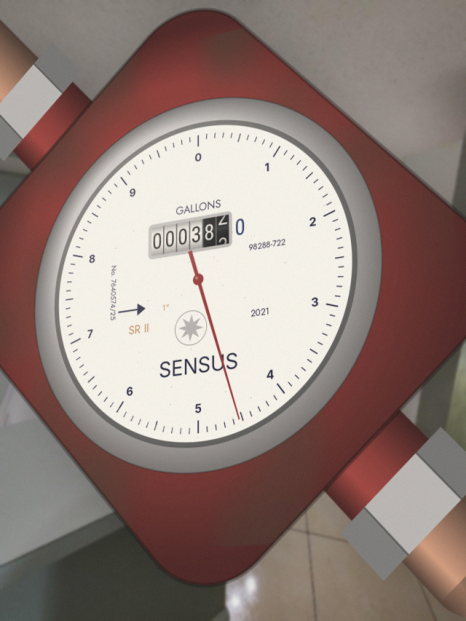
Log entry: 3824.5 gal
